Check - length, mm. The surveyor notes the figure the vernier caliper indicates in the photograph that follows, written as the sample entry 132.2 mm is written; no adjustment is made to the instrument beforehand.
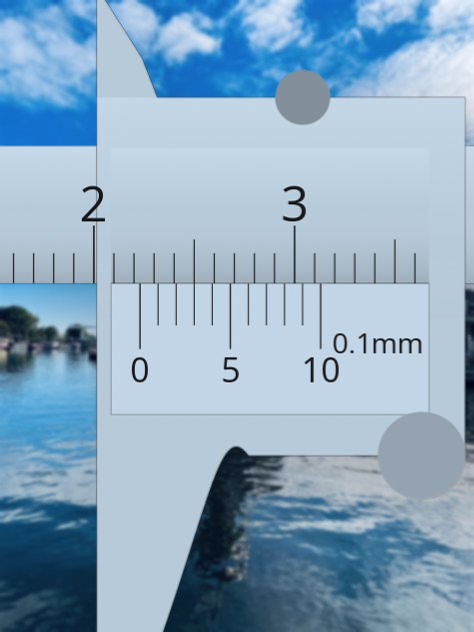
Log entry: 22.3 mm
